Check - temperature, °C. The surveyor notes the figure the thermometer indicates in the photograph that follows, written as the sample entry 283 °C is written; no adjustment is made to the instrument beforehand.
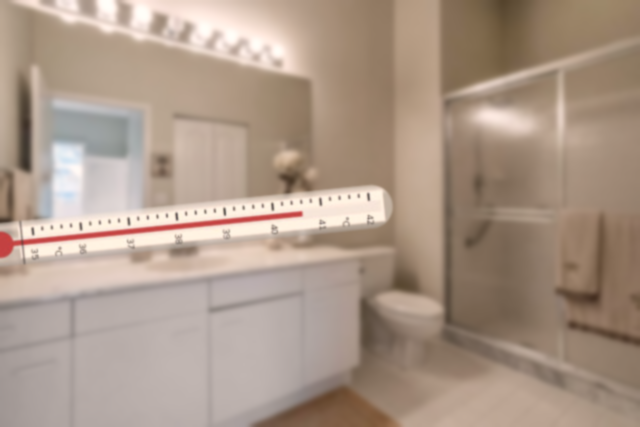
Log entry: 40.6 °C
